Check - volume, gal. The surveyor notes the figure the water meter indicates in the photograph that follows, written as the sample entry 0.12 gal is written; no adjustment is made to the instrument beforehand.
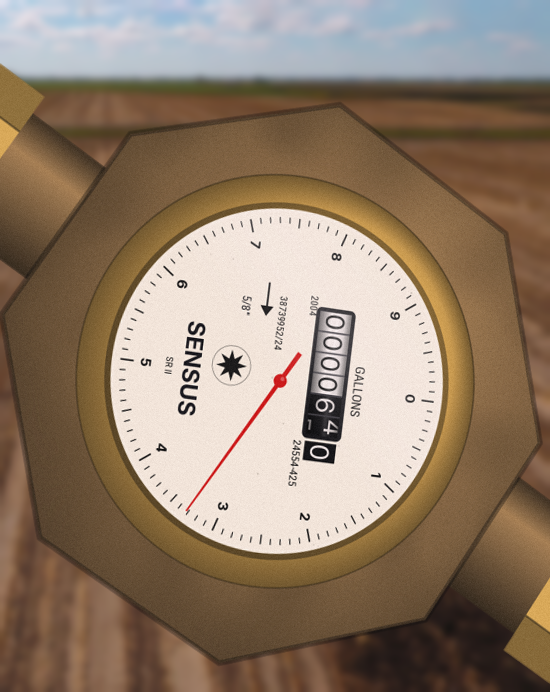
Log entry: 643.3 gal
